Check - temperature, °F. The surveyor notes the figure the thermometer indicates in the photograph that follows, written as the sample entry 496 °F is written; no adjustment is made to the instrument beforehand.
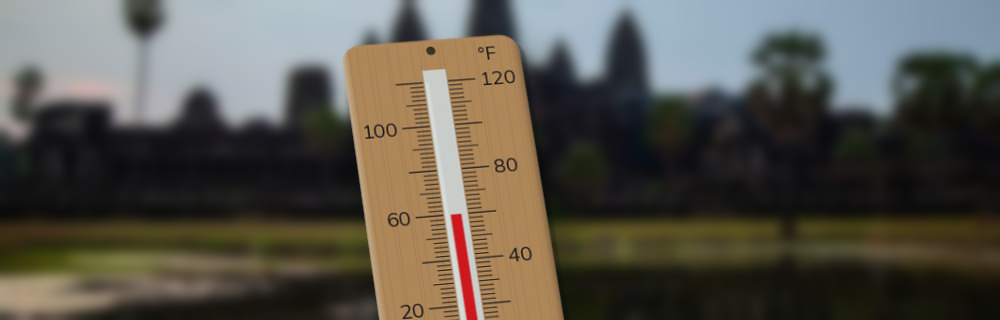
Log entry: 60 °F
